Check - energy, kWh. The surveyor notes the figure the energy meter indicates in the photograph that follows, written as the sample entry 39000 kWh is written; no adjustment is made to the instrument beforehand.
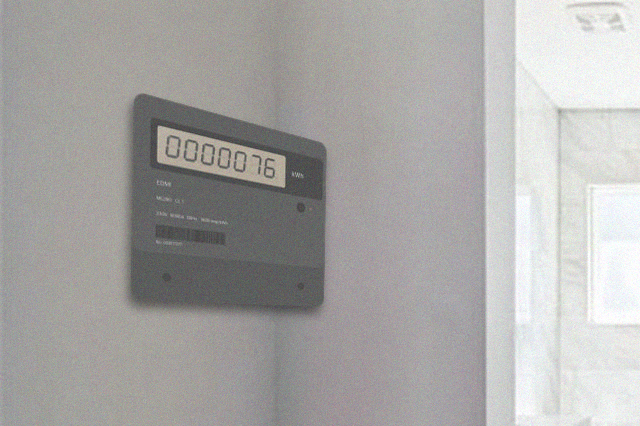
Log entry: 76 kWh
